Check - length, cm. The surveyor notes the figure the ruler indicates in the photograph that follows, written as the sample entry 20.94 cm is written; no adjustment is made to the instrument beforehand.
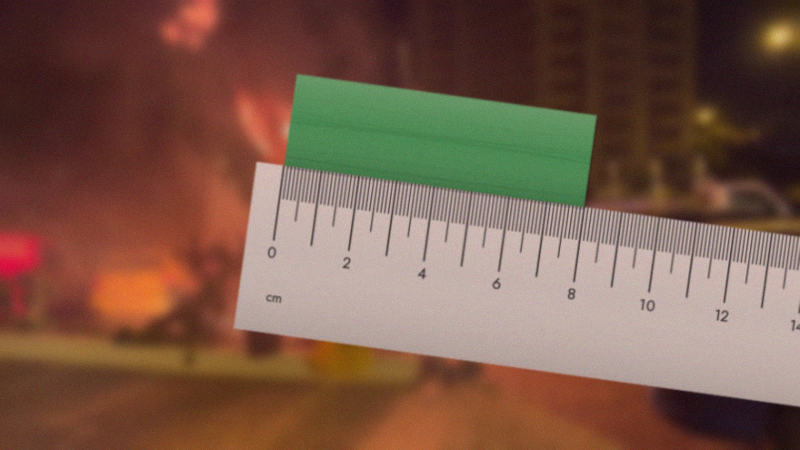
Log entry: 8 cm
